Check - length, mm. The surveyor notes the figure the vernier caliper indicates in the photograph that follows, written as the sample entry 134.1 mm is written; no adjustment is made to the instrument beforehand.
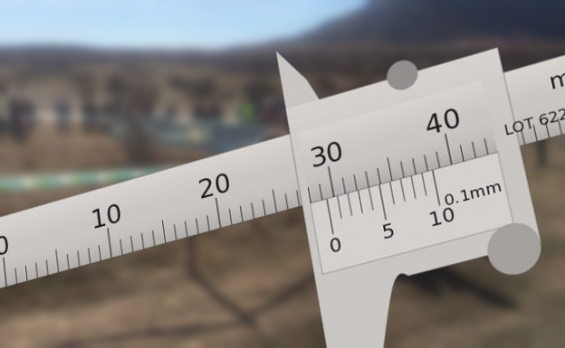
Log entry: 29.4 mm
